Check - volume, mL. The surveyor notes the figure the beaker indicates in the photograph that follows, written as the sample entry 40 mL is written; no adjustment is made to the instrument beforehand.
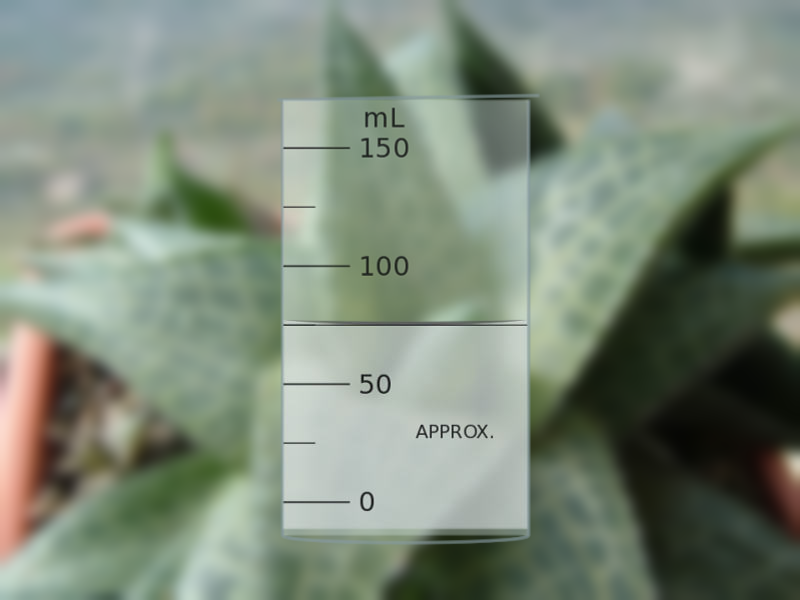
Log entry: 75 mL
